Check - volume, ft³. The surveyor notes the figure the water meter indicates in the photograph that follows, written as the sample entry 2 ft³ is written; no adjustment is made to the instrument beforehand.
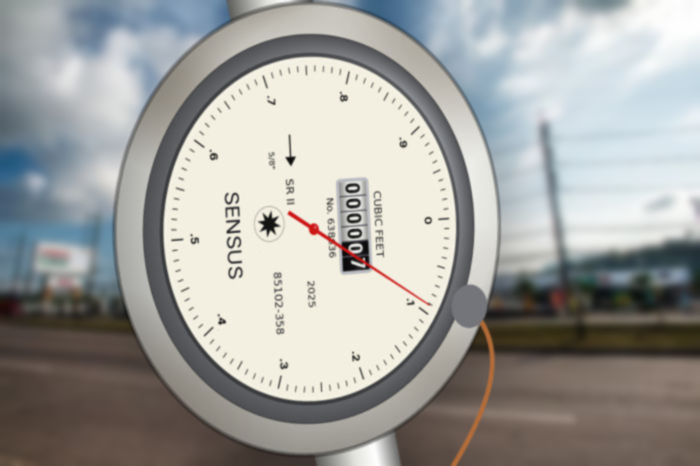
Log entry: 7.09 ft³
